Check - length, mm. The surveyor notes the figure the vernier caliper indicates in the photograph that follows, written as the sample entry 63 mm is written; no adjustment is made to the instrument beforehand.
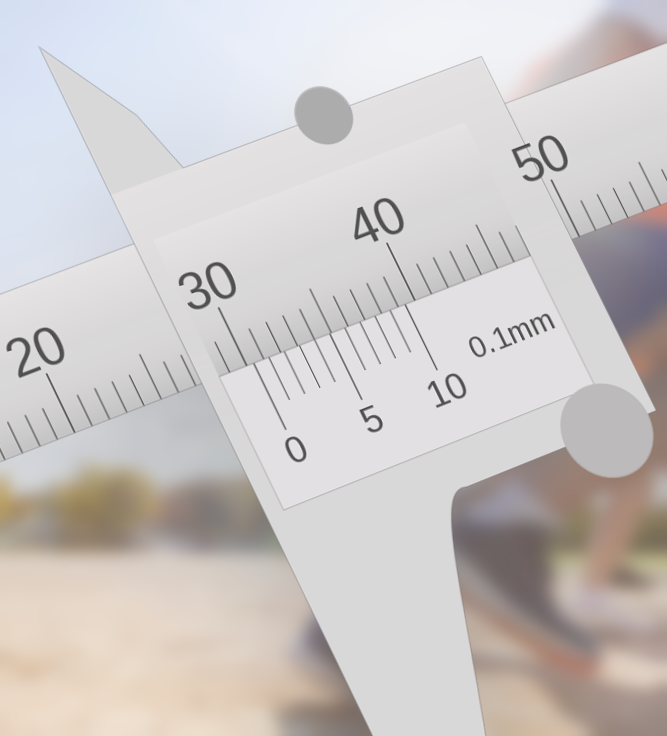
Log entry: 30.4 mm
